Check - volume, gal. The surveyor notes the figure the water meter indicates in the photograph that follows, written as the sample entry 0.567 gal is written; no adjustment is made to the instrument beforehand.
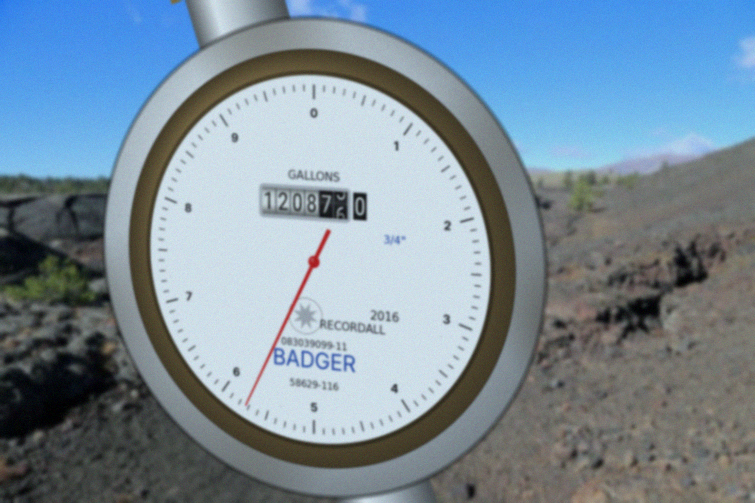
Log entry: 1208755.7 gal
